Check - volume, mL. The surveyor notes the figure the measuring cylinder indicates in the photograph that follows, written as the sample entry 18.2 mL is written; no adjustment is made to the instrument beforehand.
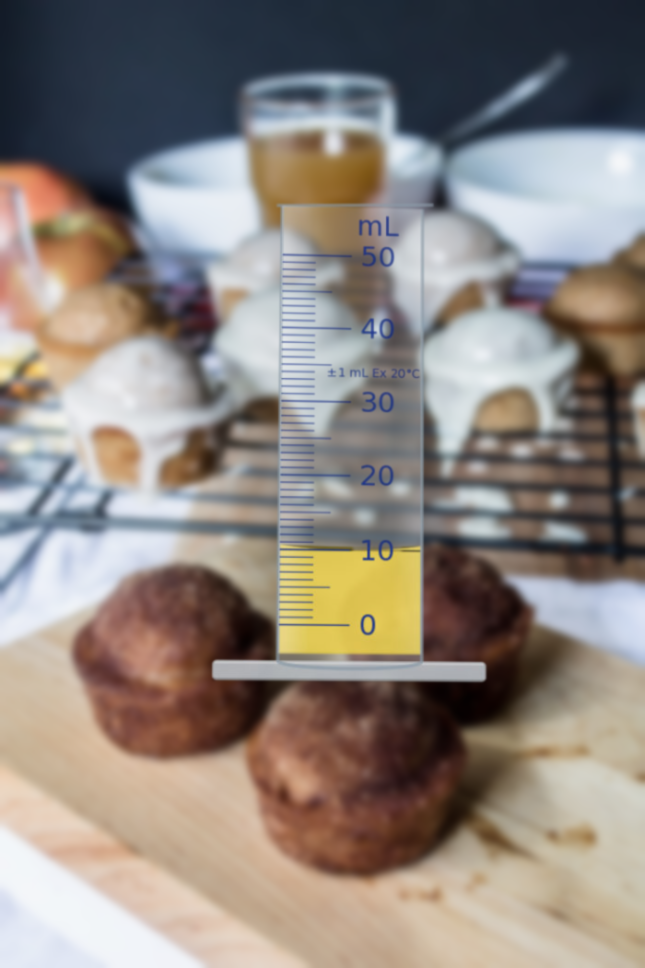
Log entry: 10 mL
